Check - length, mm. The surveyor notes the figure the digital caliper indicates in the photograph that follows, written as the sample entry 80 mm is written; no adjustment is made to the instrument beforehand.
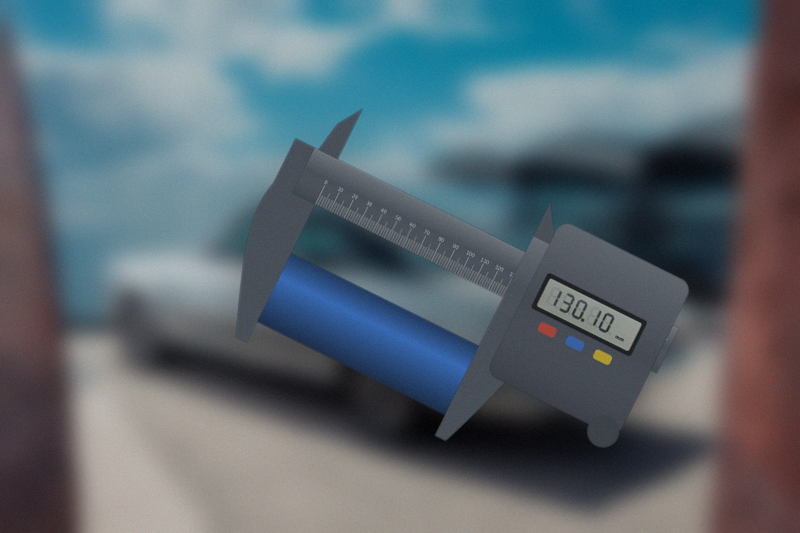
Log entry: 130.10 mm
